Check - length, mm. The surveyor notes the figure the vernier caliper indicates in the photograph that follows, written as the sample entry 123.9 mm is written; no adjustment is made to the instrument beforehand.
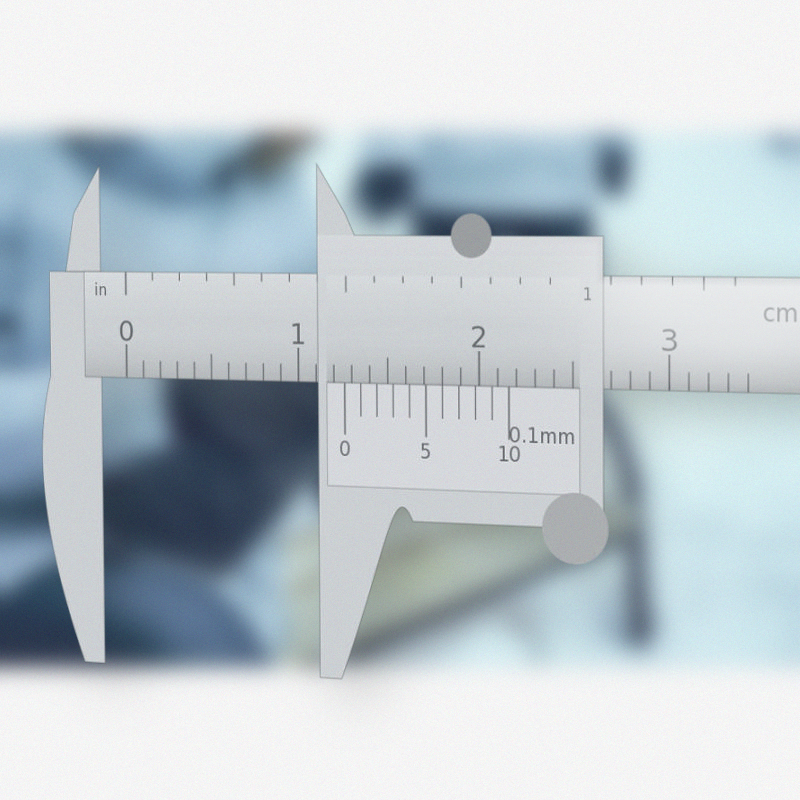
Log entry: 12.6 mm
